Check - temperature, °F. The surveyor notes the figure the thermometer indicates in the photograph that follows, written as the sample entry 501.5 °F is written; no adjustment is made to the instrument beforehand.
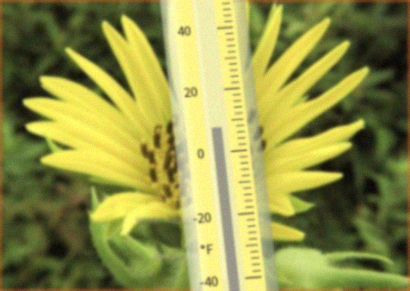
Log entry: 8 °F
